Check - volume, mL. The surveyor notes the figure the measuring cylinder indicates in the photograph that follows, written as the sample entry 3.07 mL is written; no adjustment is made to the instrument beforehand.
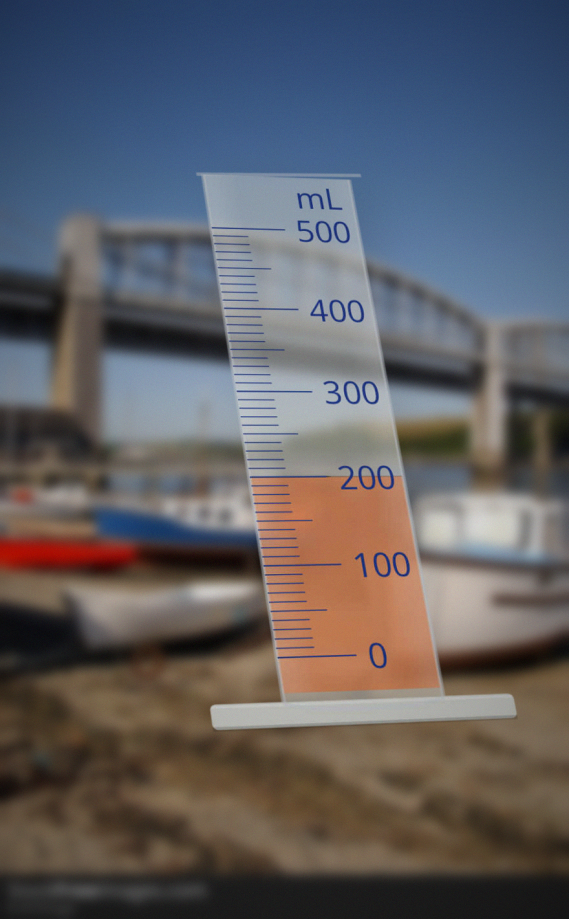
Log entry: 200 mL
